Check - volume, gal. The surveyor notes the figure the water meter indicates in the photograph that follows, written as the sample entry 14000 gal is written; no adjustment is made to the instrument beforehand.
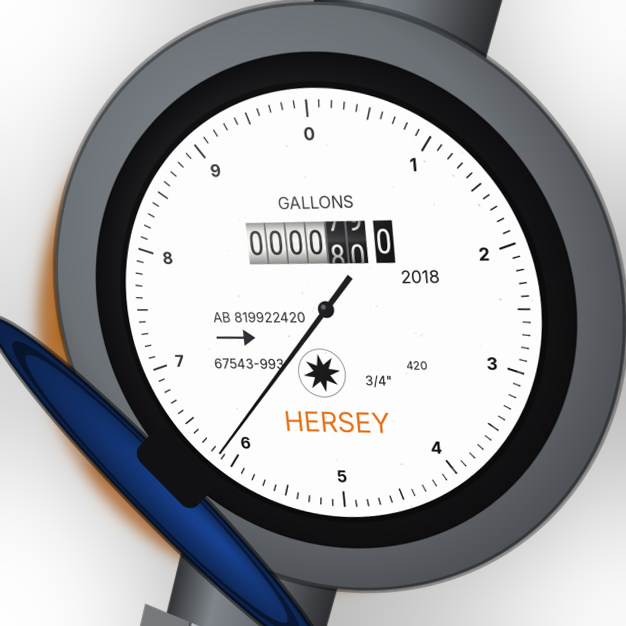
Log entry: 796.1 gal
